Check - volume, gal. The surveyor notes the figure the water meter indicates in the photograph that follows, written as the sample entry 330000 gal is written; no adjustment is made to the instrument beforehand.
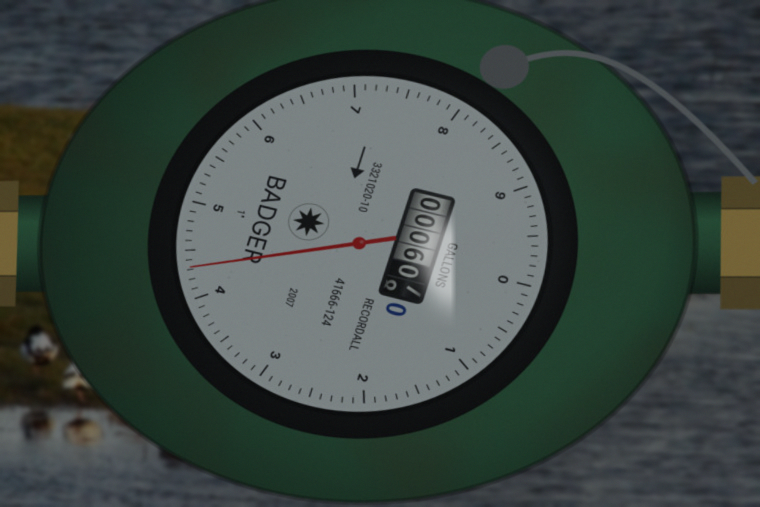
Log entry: 6074.3 gal
